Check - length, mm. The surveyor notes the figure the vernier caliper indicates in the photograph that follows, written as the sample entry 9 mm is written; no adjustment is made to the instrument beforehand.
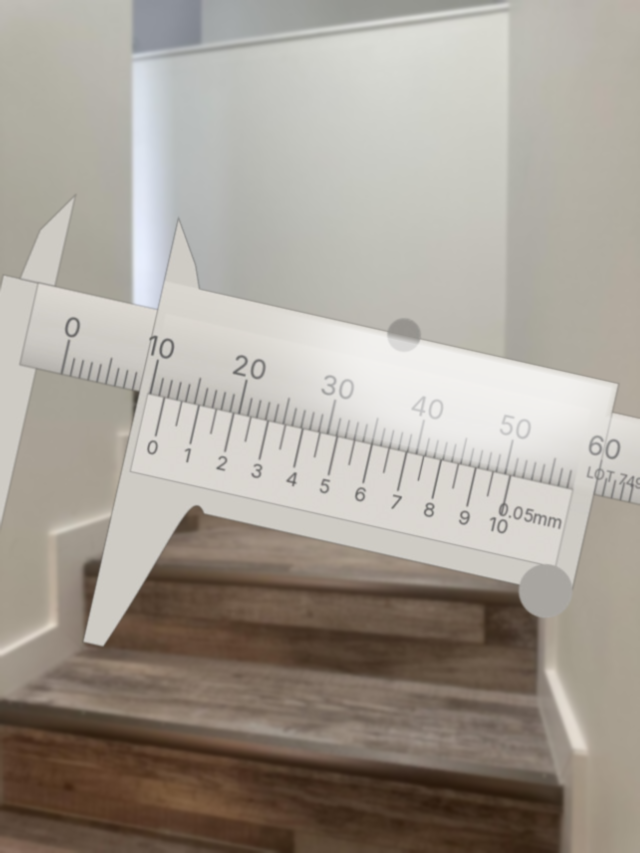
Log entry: 11.6 mm
